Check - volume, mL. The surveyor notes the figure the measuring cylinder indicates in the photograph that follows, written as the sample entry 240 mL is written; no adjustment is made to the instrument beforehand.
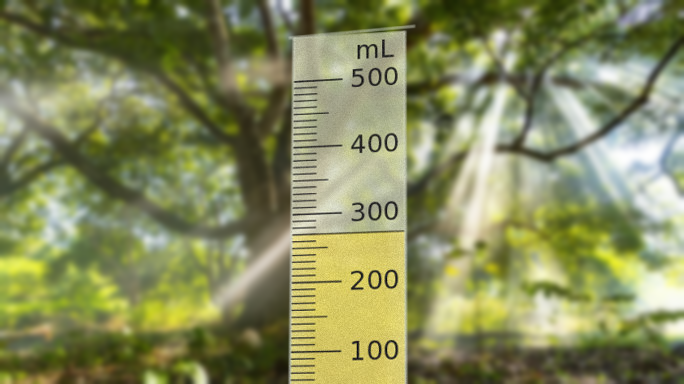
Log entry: 270 mL
